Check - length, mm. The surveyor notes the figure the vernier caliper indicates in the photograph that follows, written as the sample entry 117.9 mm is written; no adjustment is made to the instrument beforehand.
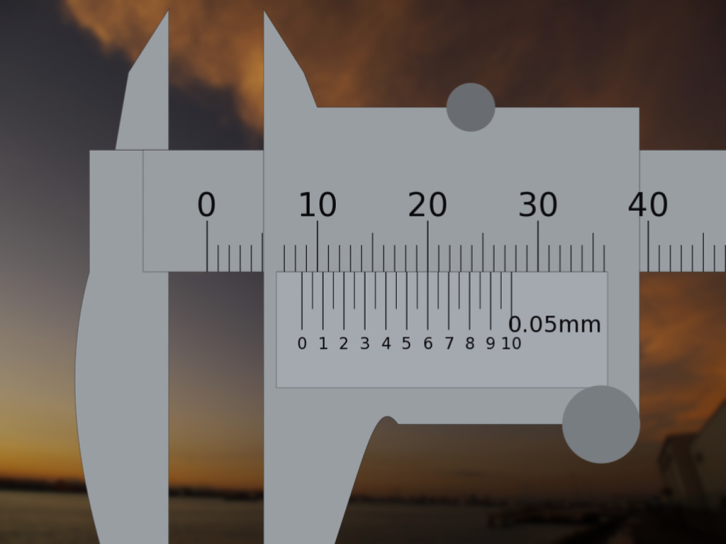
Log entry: 8.6 mm
